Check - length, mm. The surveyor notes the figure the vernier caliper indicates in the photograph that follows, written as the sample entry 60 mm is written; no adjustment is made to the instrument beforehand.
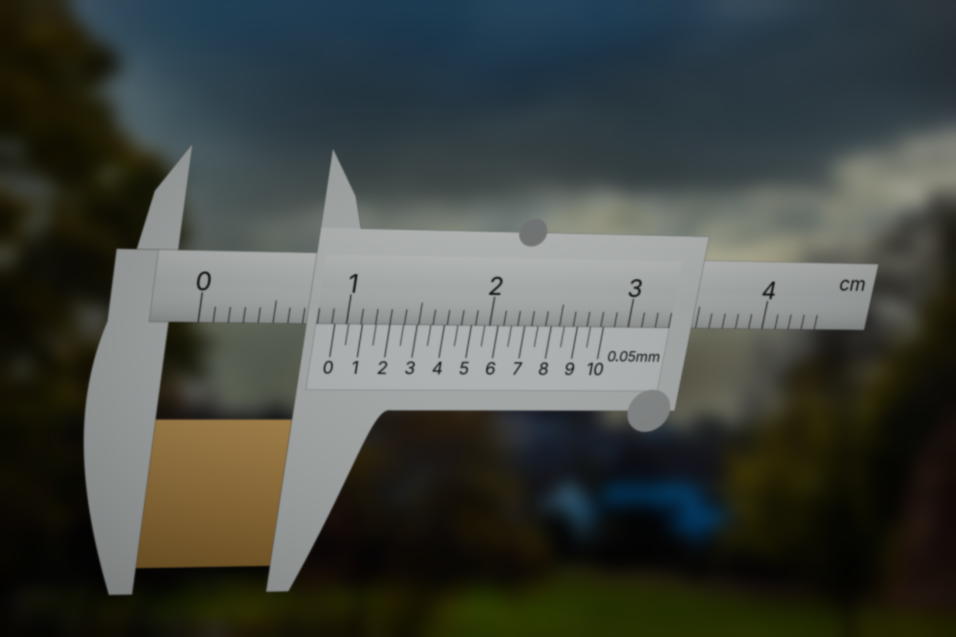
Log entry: 9.2 mm
